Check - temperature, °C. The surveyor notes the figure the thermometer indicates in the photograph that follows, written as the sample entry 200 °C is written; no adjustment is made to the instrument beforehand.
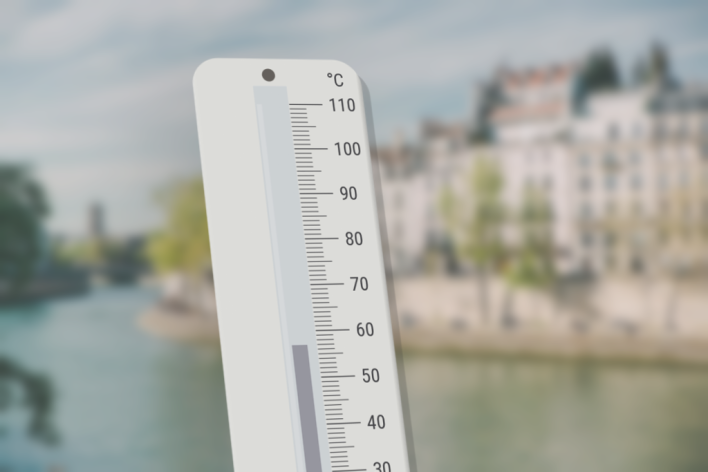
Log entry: 57 °C
